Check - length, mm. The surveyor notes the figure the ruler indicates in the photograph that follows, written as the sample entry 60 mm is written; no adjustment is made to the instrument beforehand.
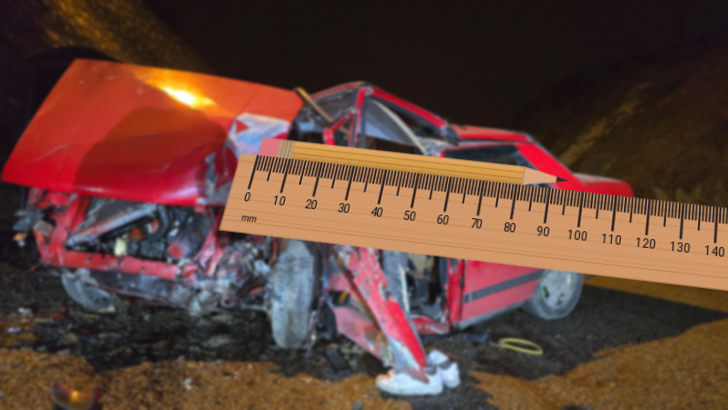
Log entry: 95 mm
